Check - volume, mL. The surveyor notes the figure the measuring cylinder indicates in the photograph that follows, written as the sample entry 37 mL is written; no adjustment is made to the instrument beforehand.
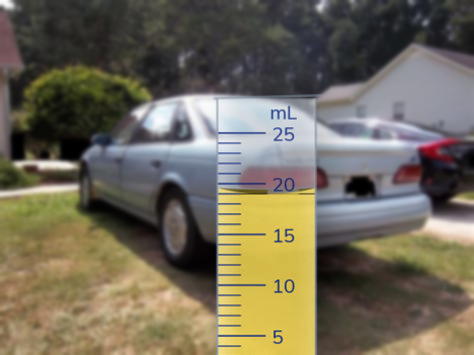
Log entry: 19 mL
